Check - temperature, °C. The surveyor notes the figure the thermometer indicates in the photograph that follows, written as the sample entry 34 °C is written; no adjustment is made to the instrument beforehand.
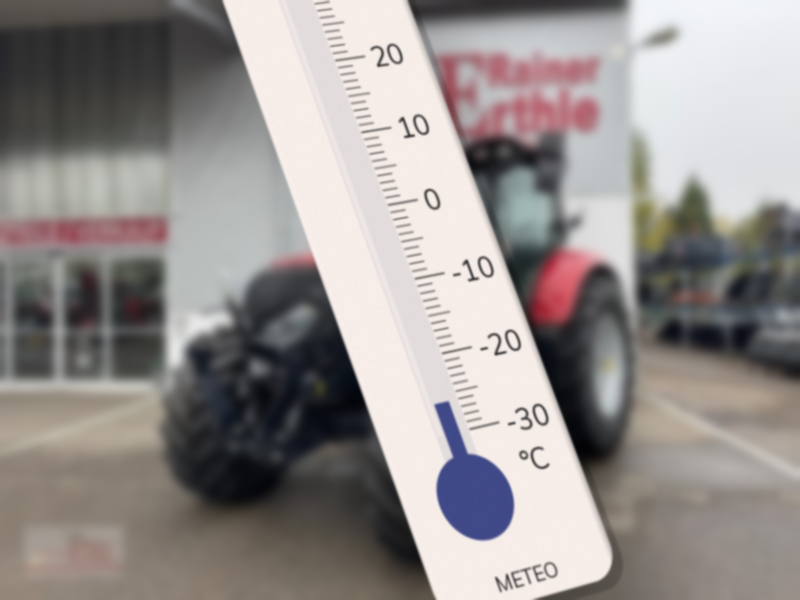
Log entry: -26 °C
